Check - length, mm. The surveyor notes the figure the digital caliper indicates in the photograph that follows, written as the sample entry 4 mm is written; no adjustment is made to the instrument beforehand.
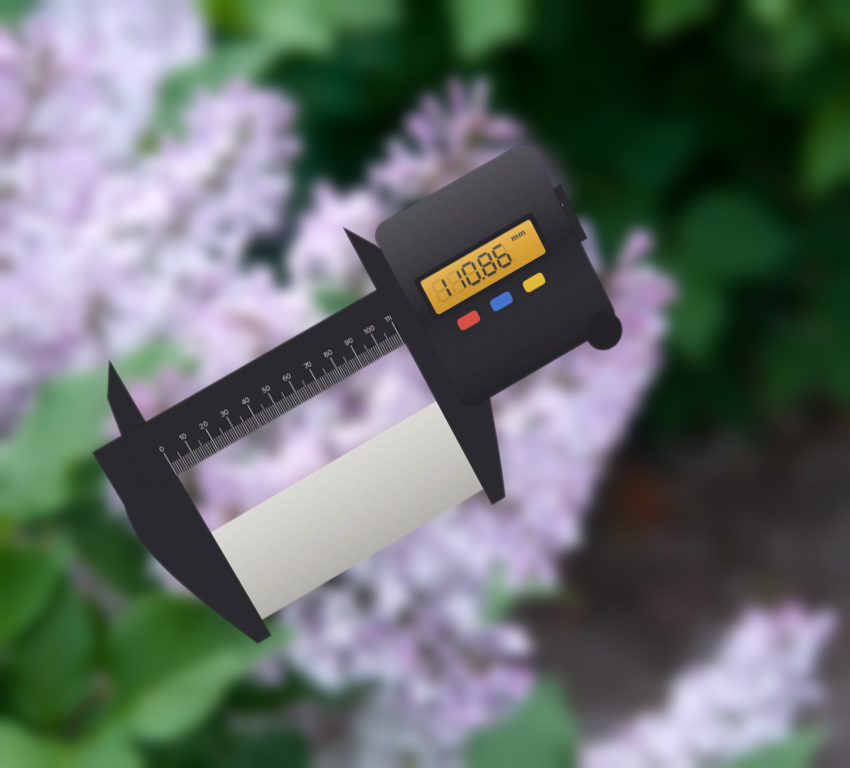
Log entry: 110.86 mm
